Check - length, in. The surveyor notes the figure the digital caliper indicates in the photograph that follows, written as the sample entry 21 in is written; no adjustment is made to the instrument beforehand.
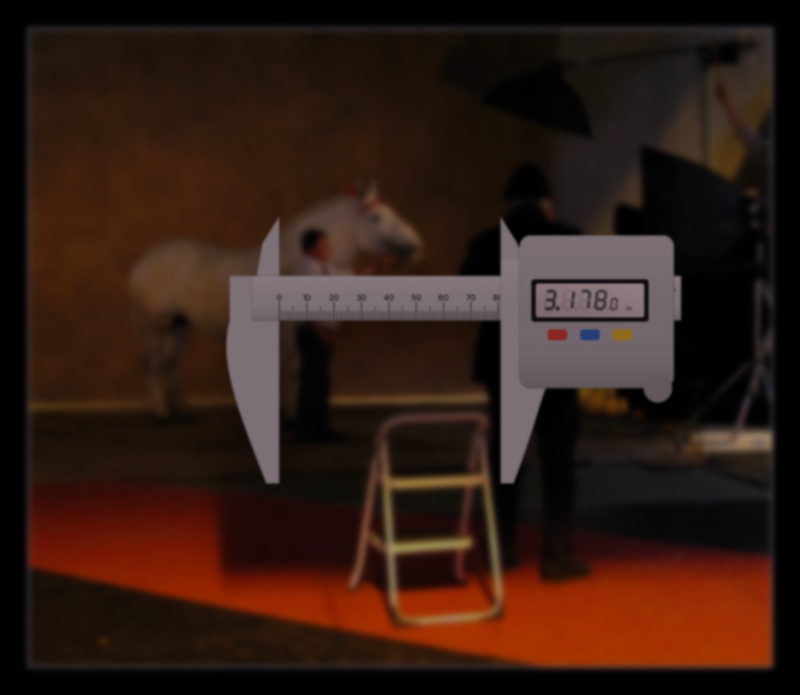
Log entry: 3.1780 in
